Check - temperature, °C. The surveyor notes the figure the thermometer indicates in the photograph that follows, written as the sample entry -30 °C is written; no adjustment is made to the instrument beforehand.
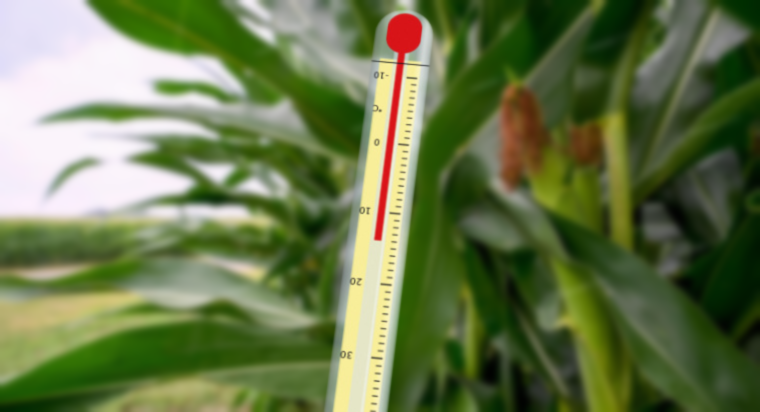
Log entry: 14 °C
